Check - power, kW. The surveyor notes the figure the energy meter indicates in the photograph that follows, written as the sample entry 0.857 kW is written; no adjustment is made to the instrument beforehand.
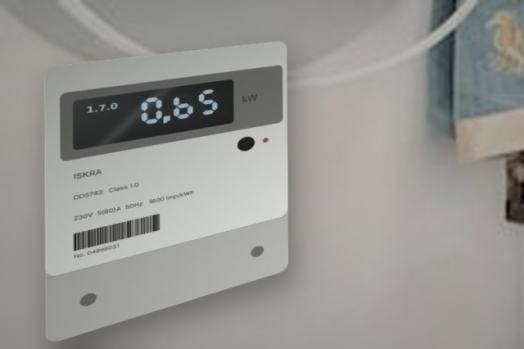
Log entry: 0.65 kW
